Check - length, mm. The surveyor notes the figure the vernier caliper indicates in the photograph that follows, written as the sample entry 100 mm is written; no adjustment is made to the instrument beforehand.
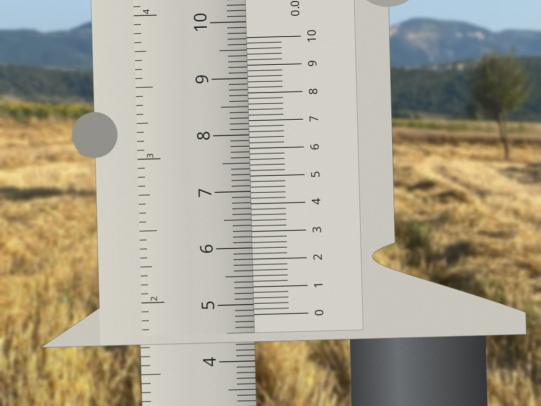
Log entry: 48.2 mm
